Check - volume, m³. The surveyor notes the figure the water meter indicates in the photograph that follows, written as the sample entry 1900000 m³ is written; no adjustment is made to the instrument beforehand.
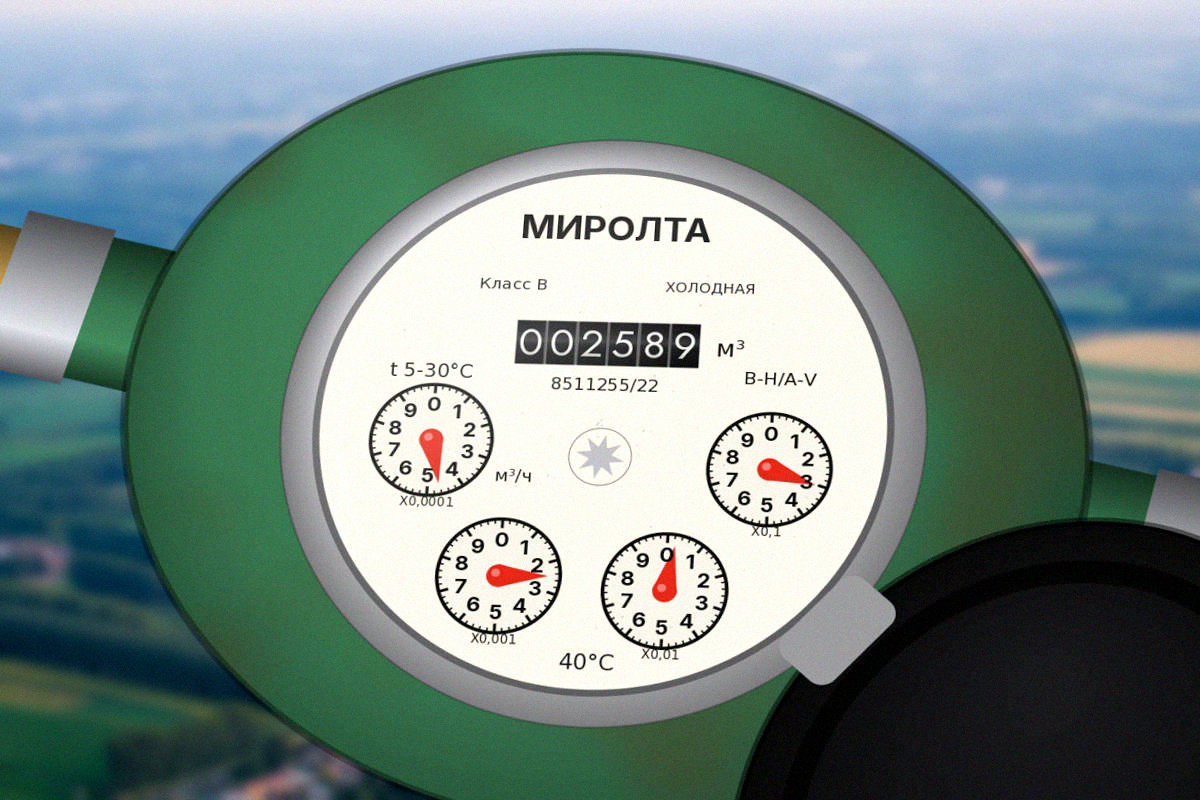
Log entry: 2589.3024 m³
